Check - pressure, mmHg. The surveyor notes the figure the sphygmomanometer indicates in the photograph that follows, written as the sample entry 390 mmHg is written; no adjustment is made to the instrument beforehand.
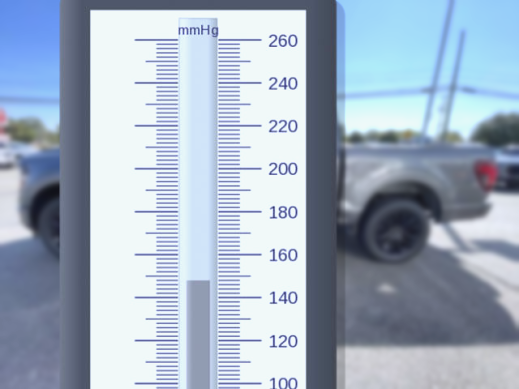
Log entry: 148 mmHg
